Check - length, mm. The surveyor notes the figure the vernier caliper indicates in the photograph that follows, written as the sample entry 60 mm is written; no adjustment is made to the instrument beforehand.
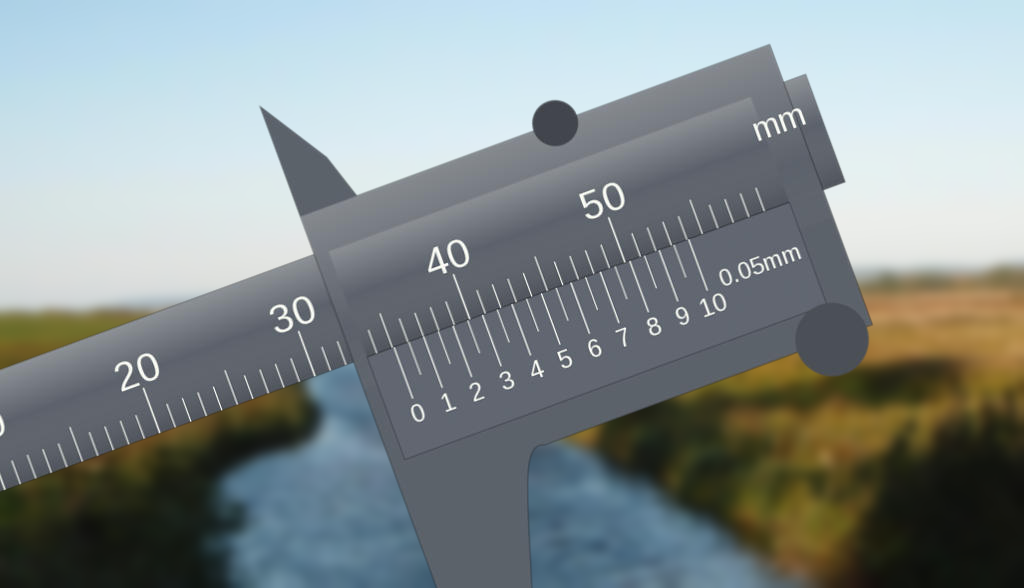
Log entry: 35.1 mm
